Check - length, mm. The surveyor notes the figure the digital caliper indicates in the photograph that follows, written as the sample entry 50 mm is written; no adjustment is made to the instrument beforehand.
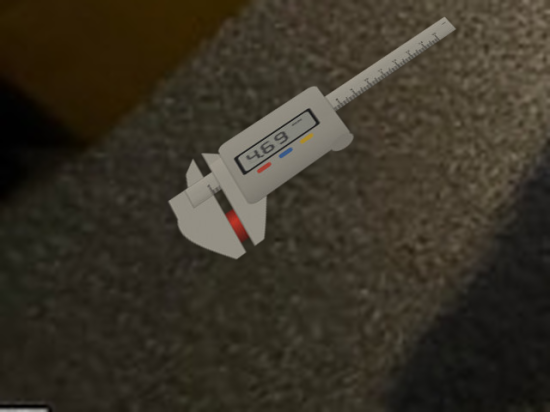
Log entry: 4.69 mm
